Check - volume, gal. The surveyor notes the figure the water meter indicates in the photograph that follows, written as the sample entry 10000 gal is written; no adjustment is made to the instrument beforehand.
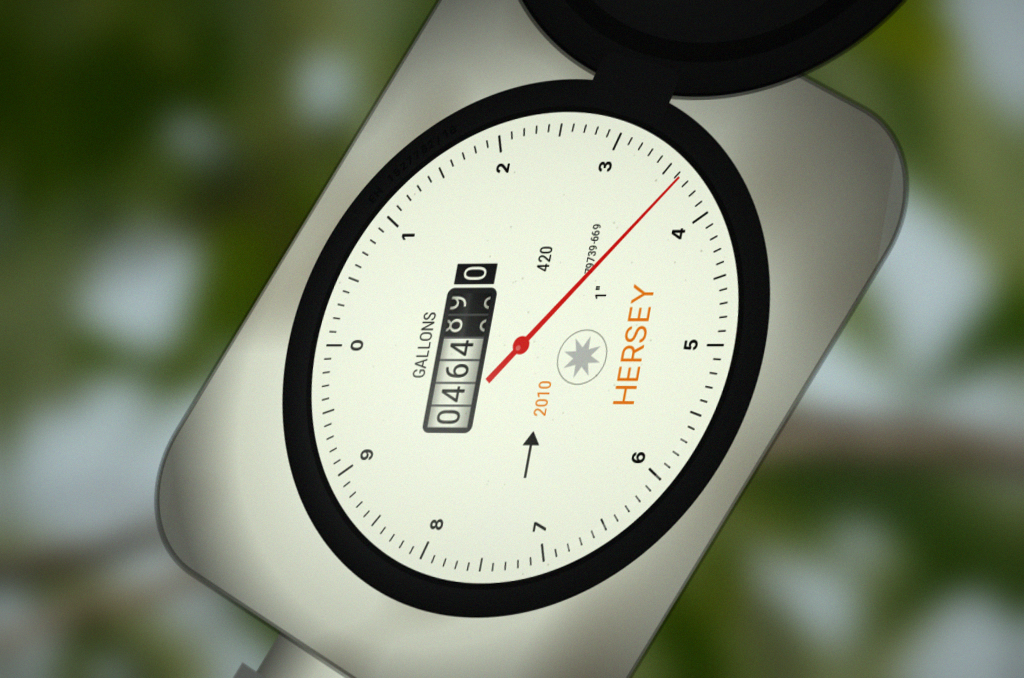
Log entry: 464893.6 gal
